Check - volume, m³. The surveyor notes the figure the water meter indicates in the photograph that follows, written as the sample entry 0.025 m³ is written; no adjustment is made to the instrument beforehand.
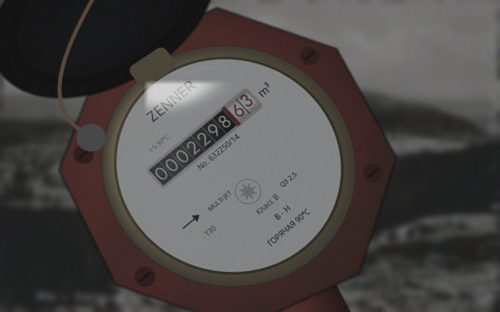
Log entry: 2298.63 m³
